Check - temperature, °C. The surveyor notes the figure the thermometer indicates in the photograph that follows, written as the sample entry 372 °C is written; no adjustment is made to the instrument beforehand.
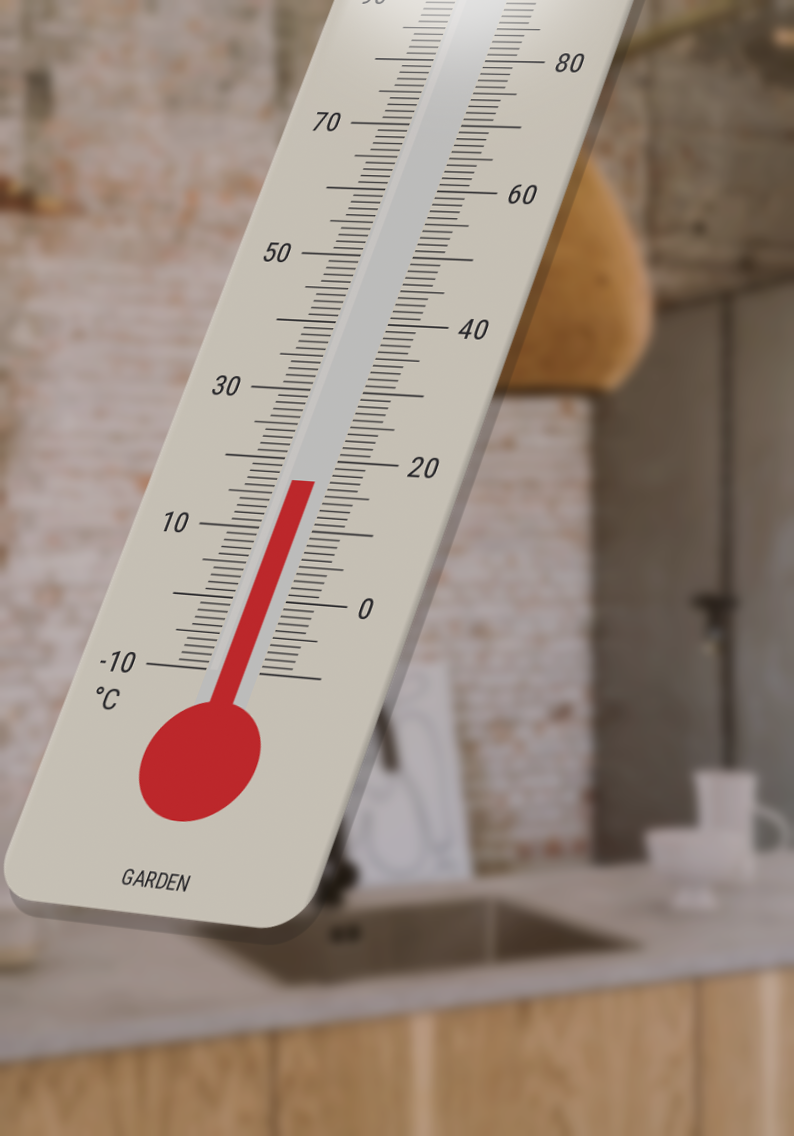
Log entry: 17 °C
